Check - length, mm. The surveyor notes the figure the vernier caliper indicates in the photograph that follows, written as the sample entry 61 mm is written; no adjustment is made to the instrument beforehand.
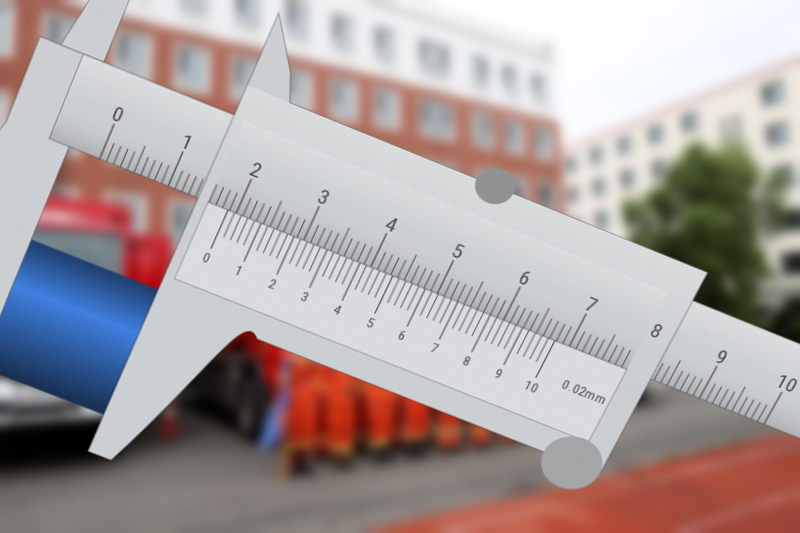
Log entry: 18.8 mm
